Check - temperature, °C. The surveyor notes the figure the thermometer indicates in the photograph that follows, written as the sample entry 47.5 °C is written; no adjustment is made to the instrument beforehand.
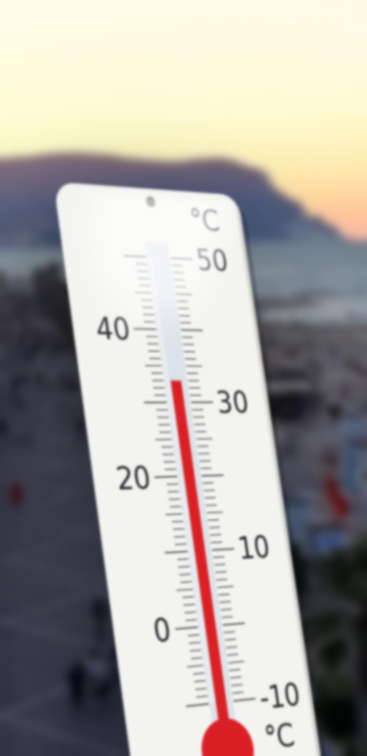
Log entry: 33 °C
